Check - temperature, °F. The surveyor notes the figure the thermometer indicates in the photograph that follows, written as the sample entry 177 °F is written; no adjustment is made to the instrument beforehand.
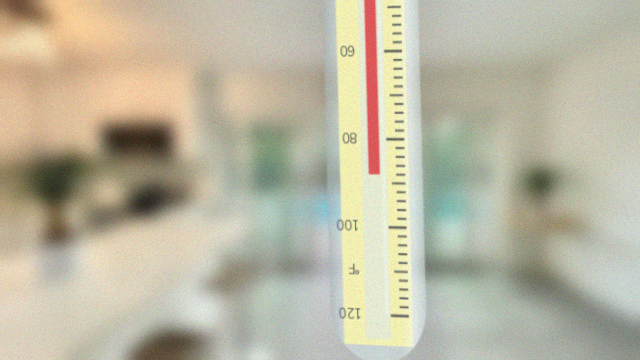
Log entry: 88 °F
